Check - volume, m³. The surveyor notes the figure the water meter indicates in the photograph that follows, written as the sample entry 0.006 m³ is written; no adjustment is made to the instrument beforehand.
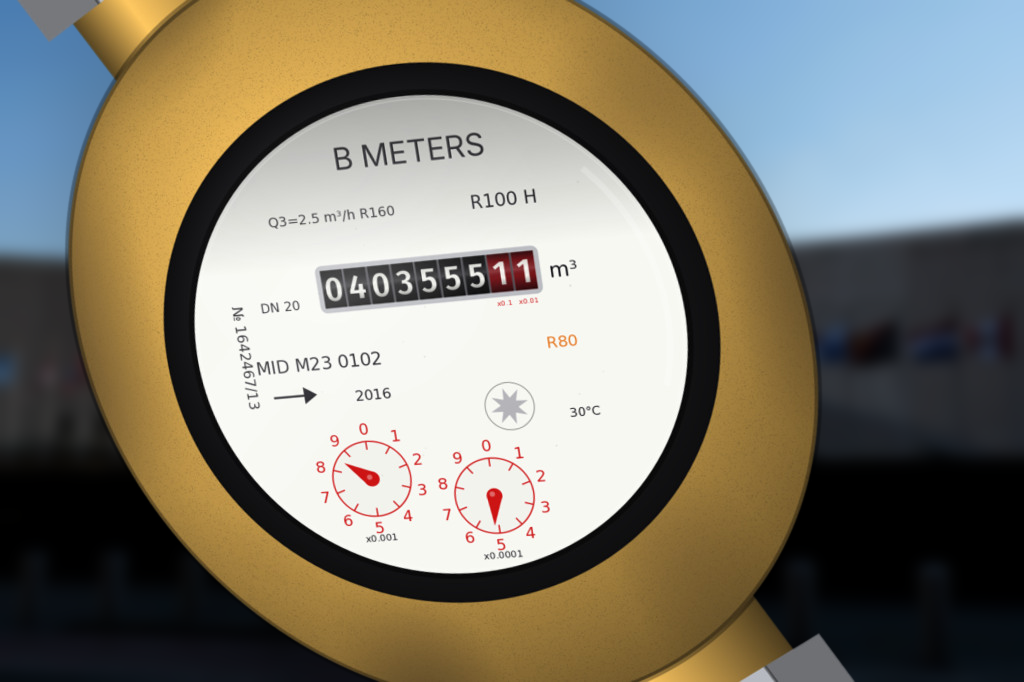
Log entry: 403555.1185 m³
